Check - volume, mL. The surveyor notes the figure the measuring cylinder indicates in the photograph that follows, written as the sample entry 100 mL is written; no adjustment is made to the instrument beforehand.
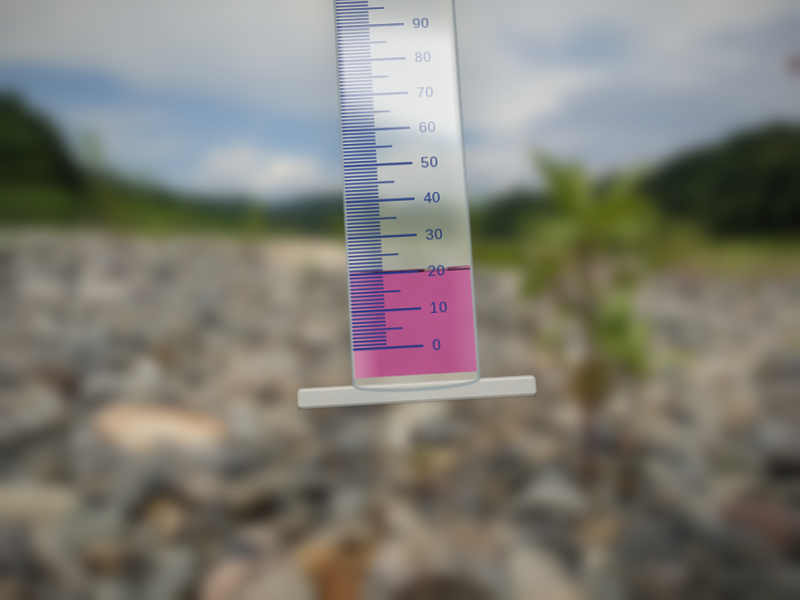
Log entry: 20 mL
